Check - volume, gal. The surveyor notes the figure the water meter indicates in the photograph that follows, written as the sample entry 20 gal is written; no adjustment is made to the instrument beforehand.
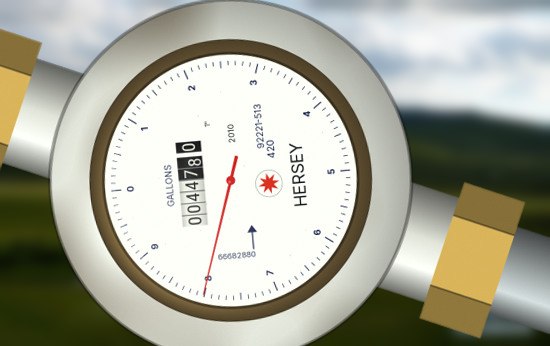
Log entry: 44778.0 gal
